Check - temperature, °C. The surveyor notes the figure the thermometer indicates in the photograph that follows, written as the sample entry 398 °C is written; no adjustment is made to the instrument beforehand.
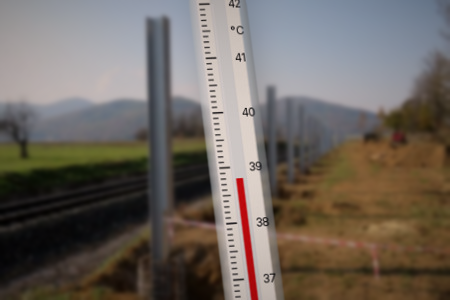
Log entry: 38.8 °C
